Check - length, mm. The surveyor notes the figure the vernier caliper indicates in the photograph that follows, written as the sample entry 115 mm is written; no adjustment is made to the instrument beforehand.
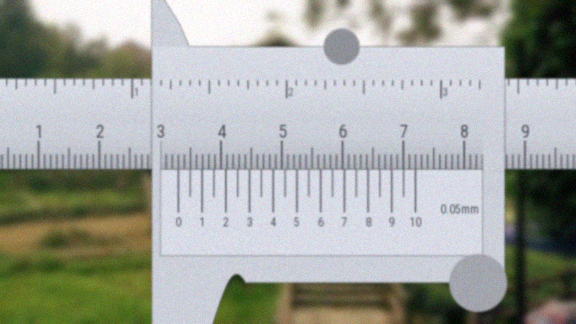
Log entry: 33.0 mm
